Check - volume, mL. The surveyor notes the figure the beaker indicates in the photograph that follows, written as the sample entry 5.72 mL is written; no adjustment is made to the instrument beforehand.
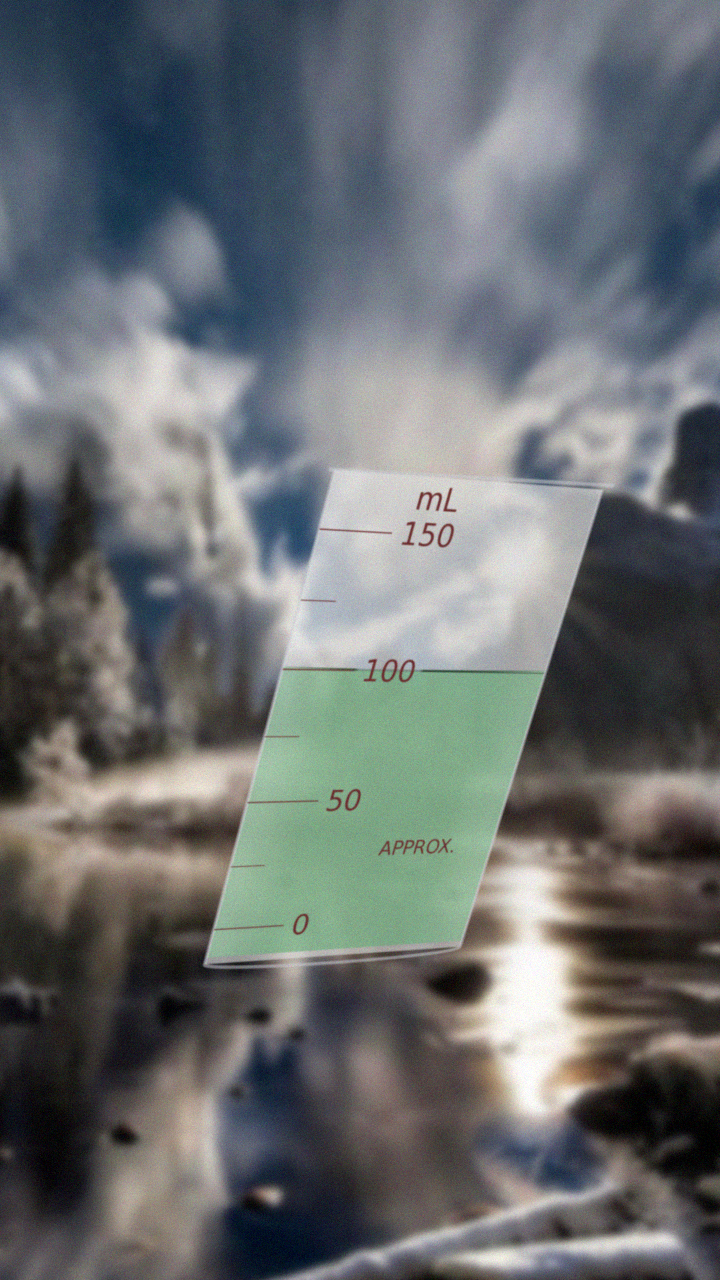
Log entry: 100 mL
